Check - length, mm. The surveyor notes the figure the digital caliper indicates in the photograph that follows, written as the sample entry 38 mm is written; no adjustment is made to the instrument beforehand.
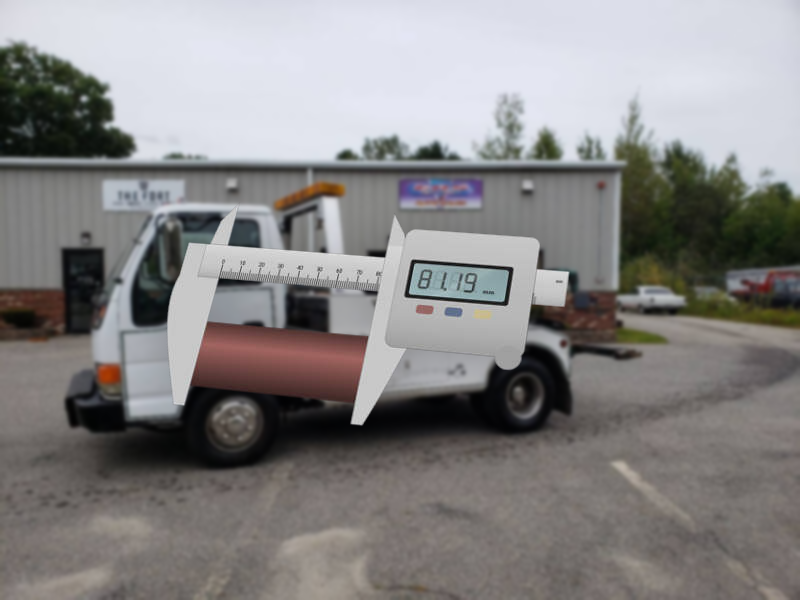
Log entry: 81.19 mm
